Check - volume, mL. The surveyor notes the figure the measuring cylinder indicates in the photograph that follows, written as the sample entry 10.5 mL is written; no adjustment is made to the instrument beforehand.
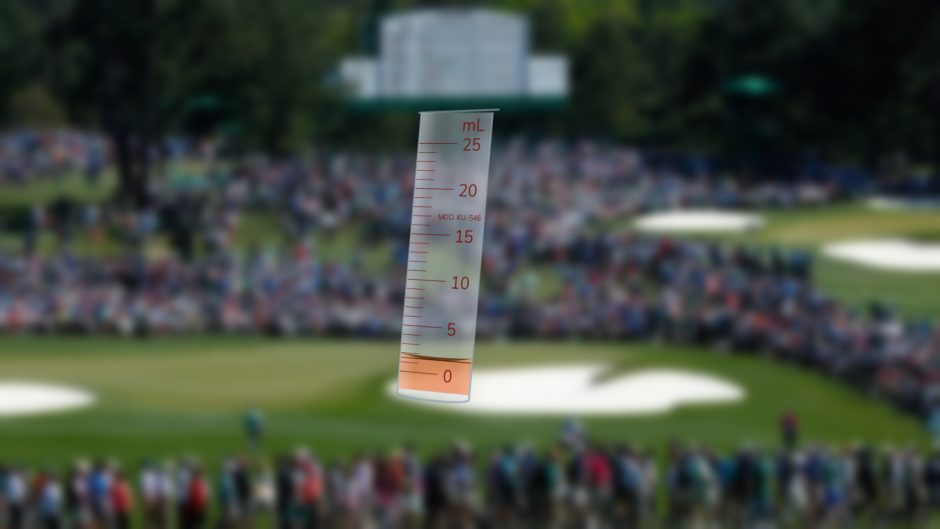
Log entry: 1.5 mL
